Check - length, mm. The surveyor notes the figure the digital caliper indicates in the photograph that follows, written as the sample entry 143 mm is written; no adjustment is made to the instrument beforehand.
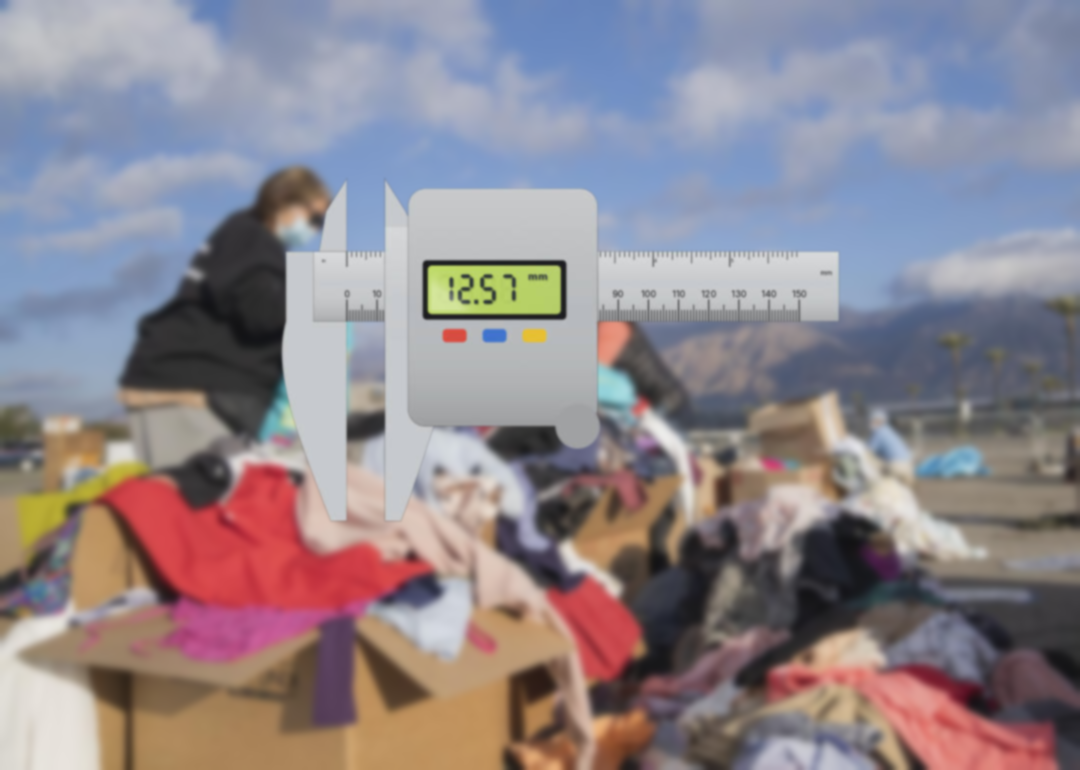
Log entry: 12.57 mm
